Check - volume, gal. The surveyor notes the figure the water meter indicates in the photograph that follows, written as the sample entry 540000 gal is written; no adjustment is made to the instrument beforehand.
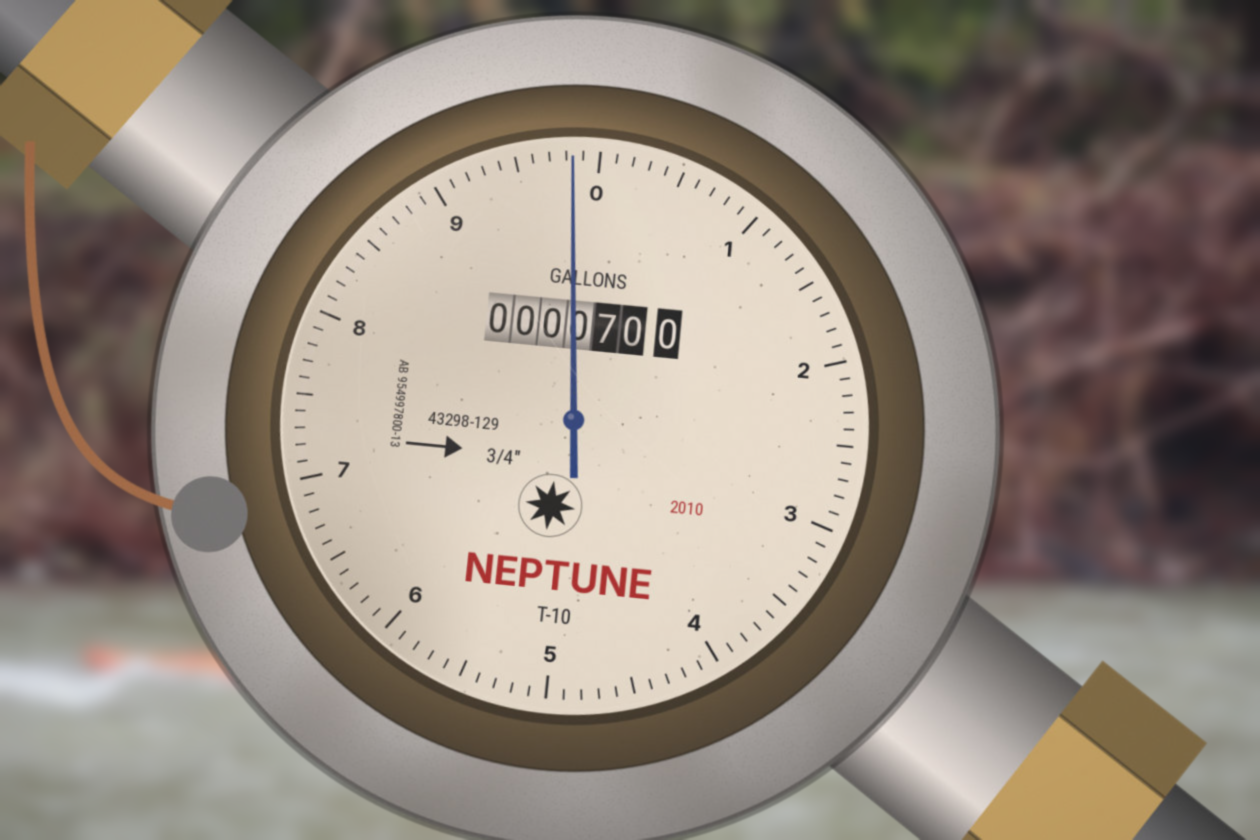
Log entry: 699.8 gal
